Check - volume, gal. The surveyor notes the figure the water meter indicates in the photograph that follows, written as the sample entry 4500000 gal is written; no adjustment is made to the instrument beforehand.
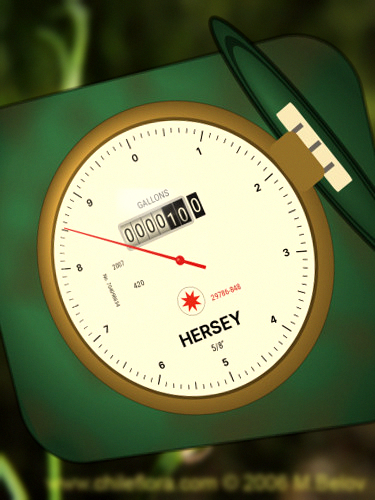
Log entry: 98.5 gal
